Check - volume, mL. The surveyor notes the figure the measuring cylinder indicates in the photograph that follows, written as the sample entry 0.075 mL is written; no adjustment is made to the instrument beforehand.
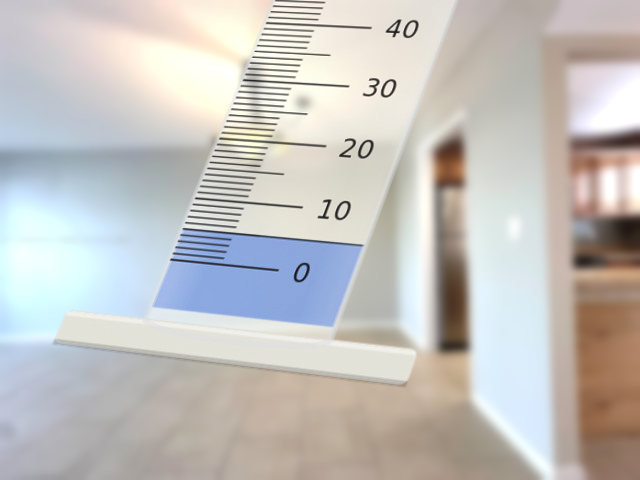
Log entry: 5 mL
